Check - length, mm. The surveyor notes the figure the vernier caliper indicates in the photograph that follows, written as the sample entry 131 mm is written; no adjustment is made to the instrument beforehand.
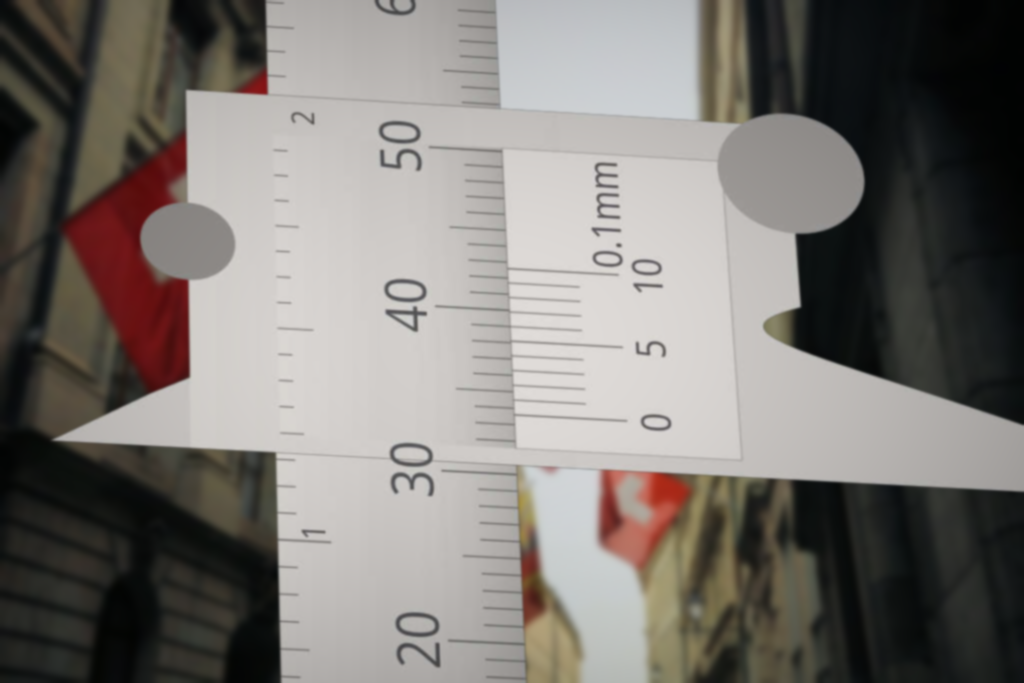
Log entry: 33.6 mm
